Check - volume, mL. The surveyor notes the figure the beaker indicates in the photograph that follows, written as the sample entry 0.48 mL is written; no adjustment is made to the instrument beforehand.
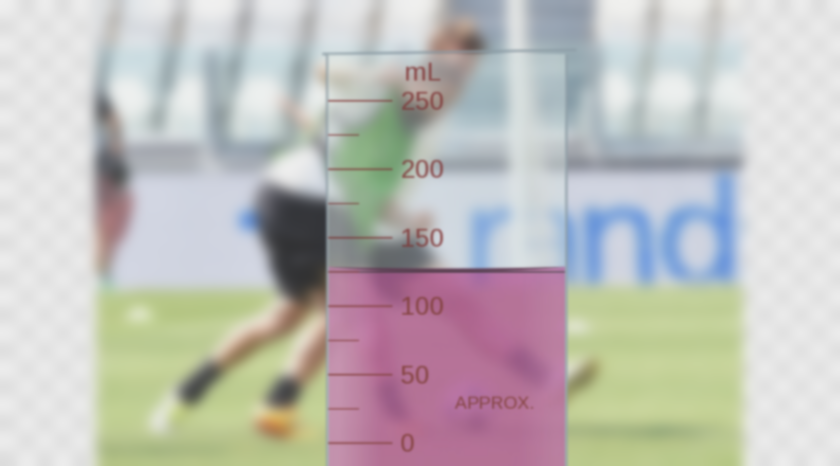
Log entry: 125 mL
